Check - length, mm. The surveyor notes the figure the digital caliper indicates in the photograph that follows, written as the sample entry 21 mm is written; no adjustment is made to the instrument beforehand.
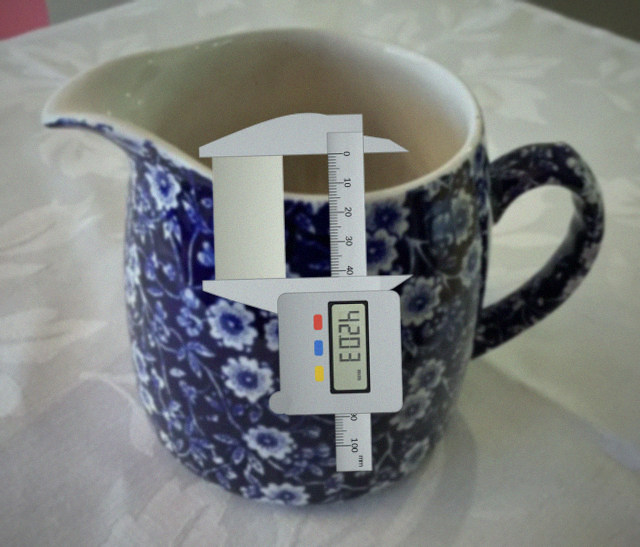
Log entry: 42.03 mm
